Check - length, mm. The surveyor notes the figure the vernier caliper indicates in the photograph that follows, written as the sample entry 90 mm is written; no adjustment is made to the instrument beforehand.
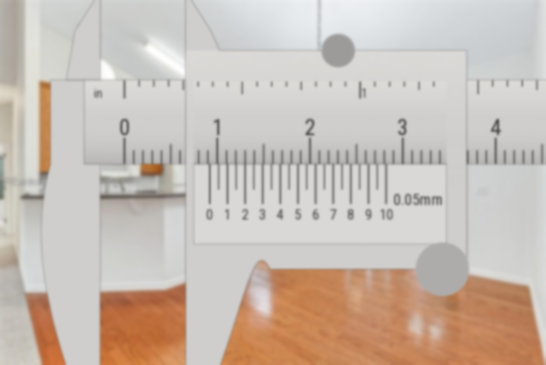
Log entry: 9.2 mm
